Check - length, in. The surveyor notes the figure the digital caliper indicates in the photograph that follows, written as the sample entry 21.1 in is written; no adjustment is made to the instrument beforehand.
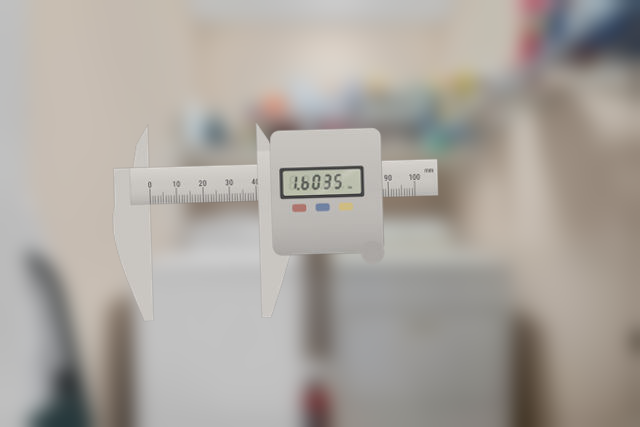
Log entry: 1.6035 in
